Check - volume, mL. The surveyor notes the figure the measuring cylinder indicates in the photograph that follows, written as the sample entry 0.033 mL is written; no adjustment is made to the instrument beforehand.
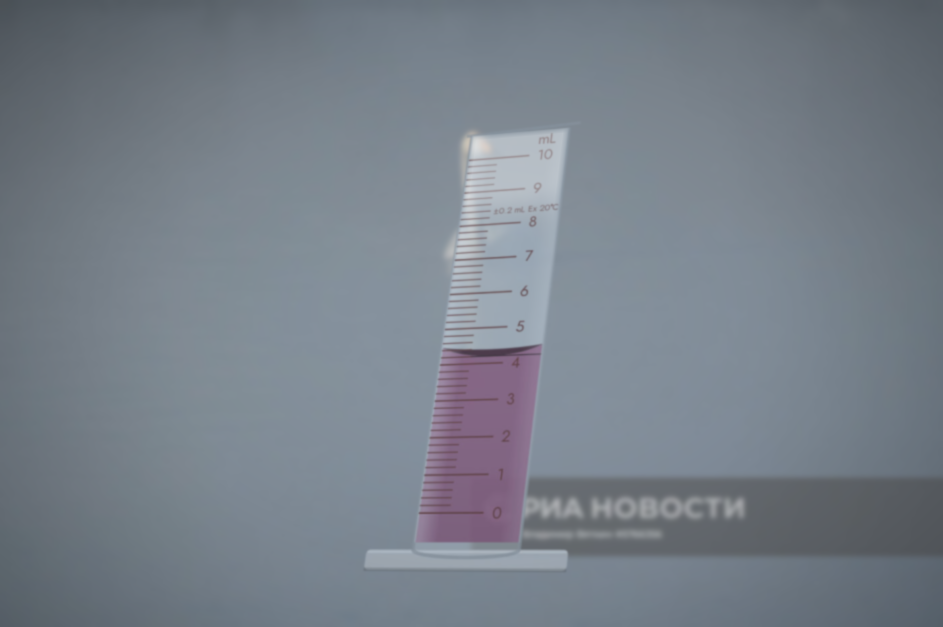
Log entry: 4.2 mL
